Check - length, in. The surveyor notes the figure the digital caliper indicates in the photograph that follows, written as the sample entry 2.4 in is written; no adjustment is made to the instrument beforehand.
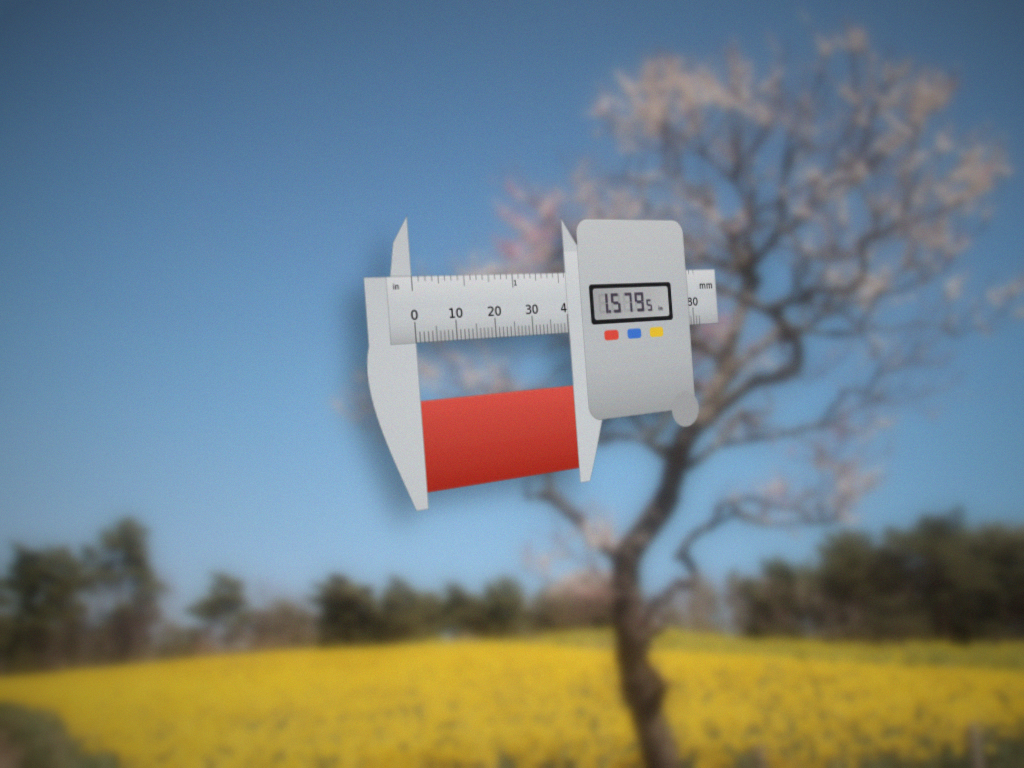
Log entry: 1.5795 in
